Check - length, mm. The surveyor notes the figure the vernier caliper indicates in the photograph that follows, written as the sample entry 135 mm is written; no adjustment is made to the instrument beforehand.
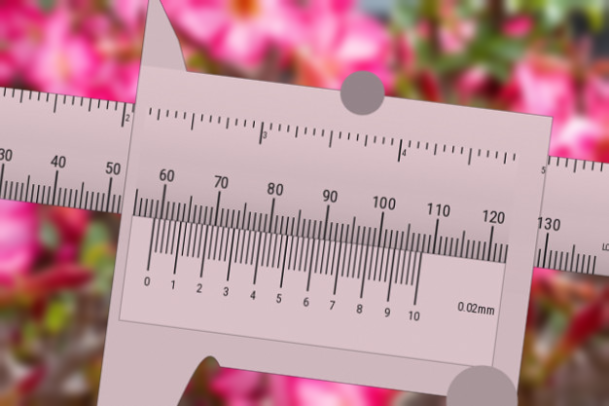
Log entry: 58.8 mm
